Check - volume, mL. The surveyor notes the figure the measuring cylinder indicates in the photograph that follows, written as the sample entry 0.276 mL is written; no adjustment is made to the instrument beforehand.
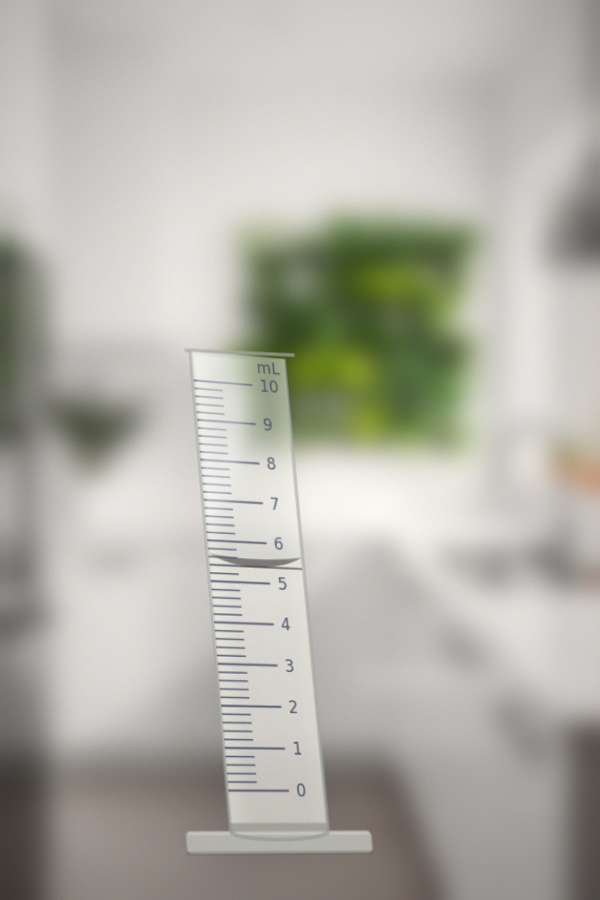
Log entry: 5.4 mL
